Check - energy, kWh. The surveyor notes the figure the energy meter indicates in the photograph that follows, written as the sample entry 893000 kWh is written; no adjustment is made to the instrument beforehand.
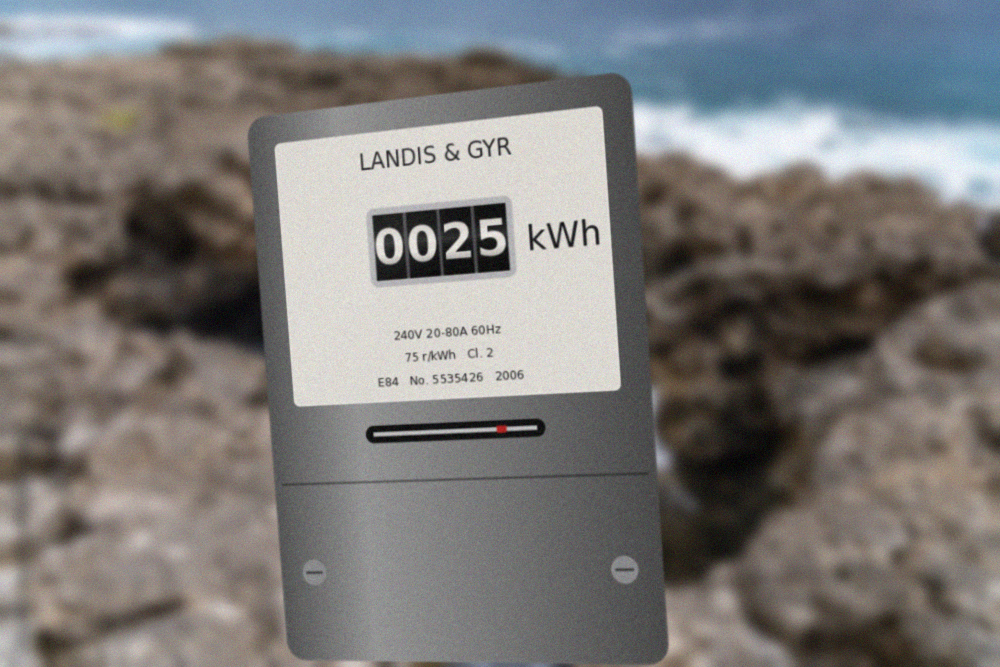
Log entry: 25 kWh
